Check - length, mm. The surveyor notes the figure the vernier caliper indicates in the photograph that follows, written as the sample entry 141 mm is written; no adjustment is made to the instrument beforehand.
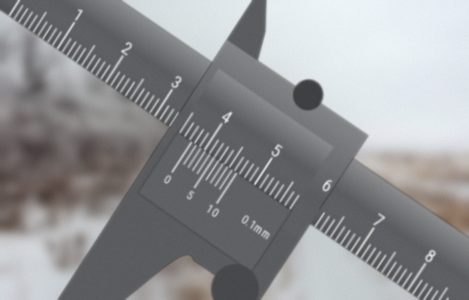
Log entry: 37.5 mm
